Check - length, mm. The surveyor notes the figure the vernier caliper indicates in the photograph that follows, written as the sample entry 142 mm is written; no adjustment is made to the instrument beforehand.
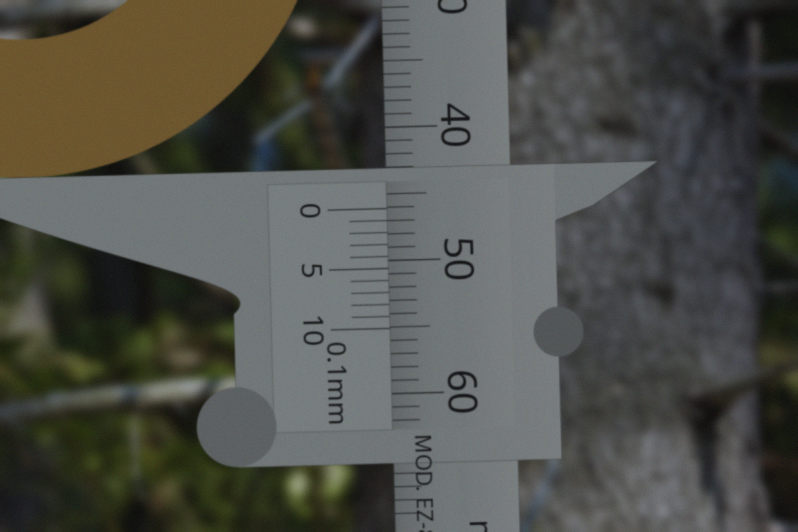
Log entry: 46.1 mm
